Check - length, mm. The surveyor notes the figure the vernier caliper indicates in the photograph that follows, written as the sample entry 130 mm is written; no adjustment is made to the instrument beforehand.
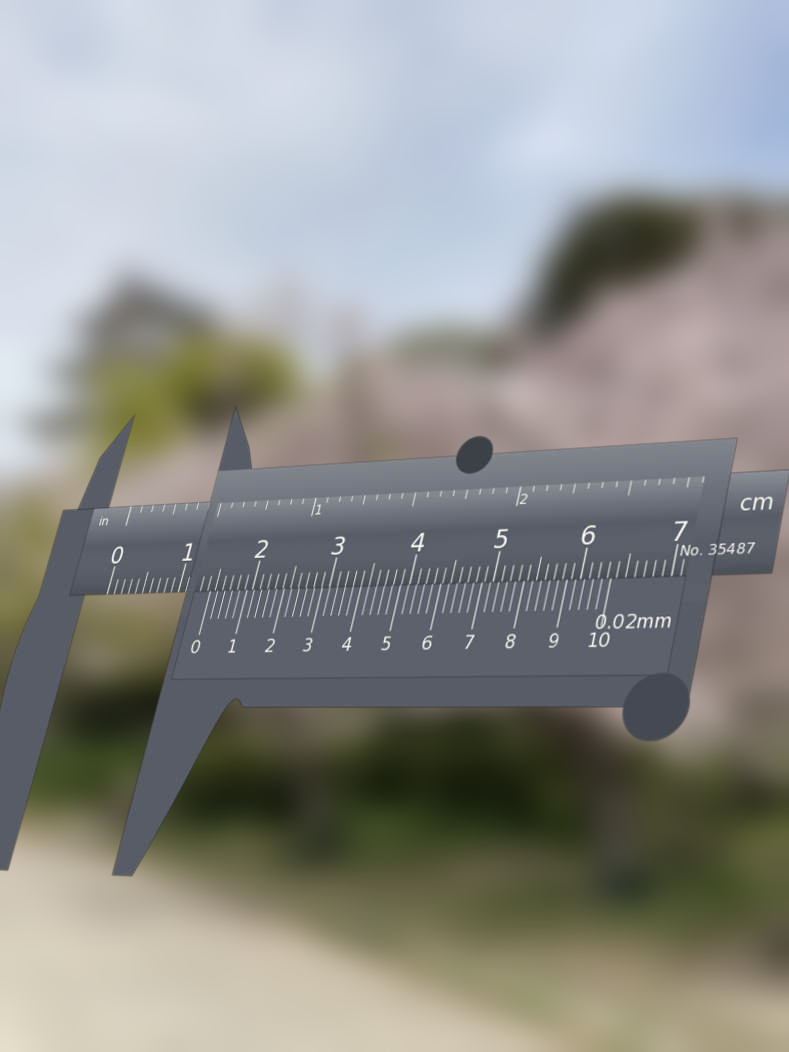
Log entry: 14.4 mm
